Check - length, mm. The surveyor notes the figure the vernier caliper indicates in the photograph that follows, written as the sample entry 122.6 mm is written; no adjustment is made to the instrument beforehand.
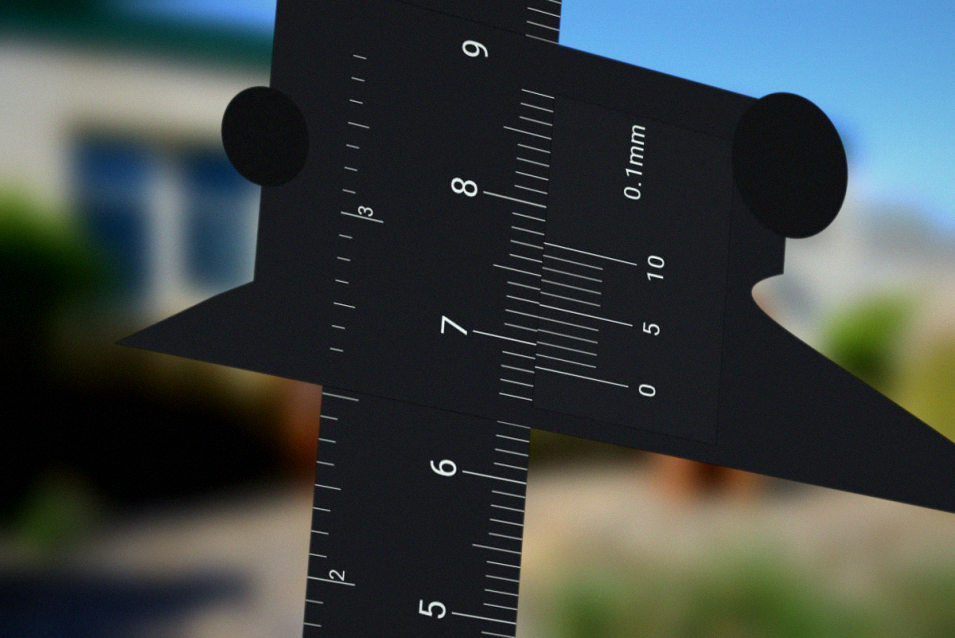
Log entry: 68.4 mm
